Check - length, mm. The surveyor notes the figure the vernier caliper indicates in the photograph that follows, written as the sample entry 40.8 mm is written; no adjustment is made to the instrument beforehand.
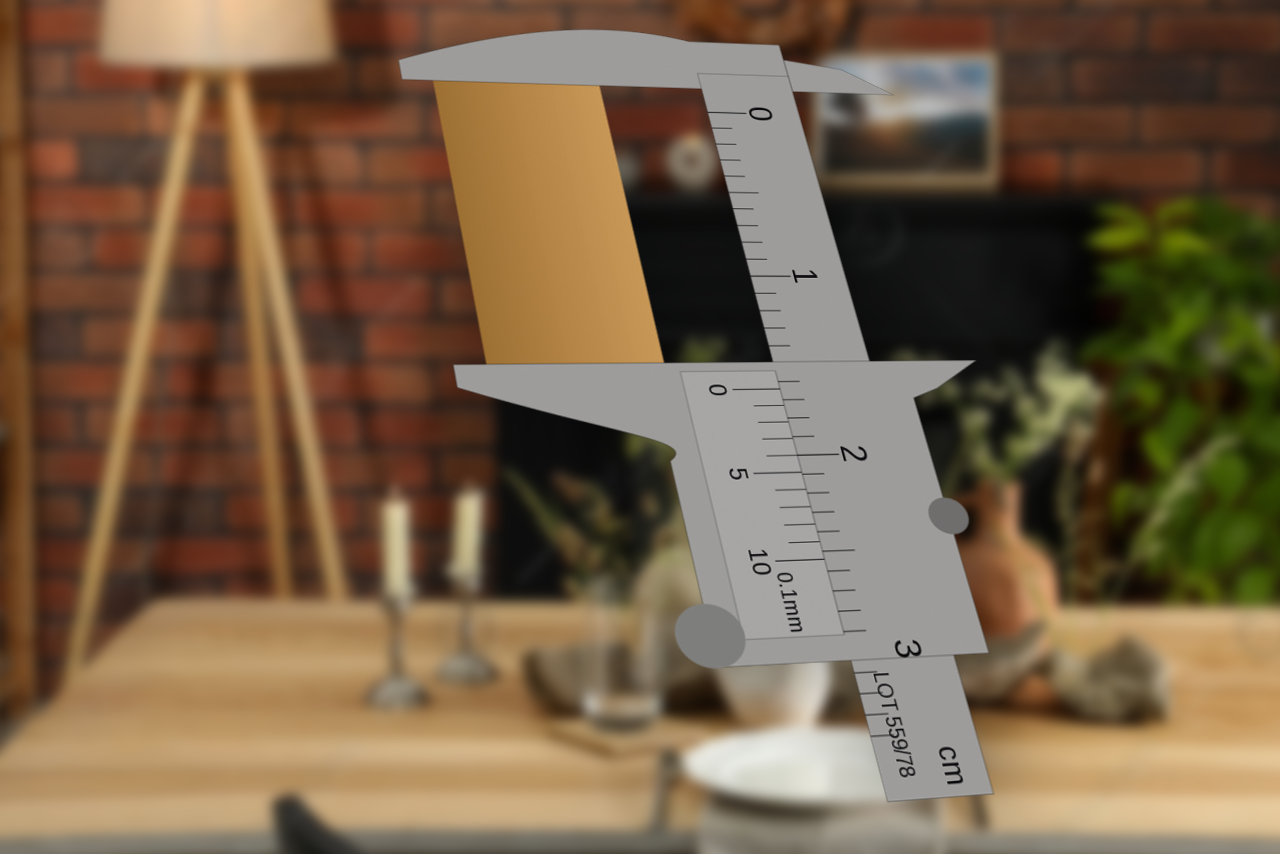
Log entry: 16.4 mm
